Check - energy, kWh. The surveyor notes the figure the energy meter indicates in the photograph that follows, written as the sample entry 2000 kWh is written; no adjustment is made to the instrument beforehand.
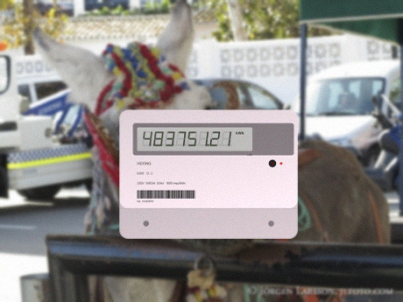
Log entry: 483751.21 kWh
